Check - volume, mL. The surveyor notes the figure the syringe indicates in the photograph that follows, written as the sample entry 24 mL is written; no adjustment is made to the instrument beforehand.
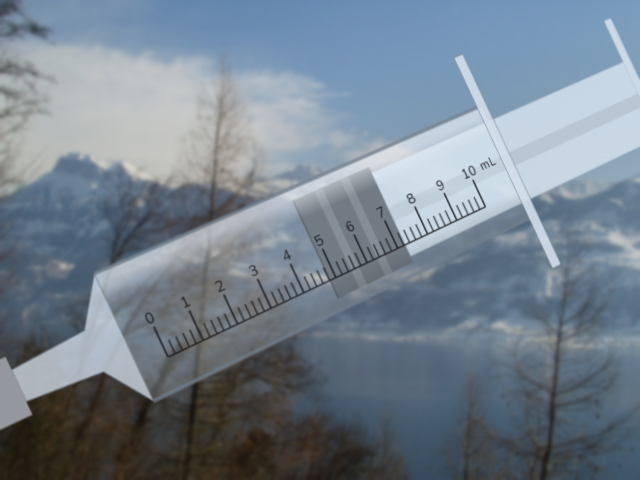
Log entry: 4.8 mL
